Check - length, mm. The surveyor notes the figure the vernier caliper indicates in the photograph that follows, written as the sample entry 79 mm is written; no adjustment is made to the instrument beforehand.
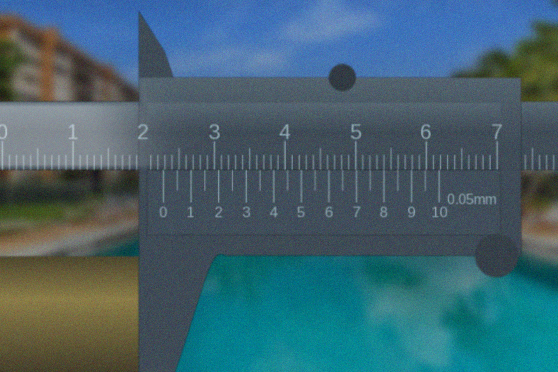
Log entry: 22.8 mm
